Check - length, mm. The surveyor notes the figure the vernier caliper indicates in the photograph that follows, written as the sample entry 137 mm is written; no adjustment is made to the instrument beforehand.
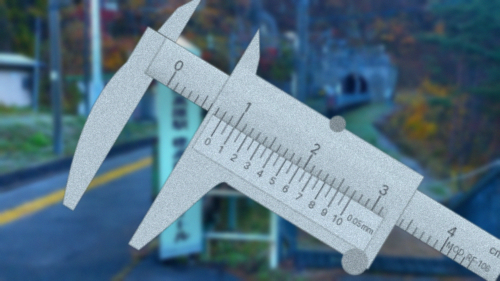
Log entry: 8.0 mm
